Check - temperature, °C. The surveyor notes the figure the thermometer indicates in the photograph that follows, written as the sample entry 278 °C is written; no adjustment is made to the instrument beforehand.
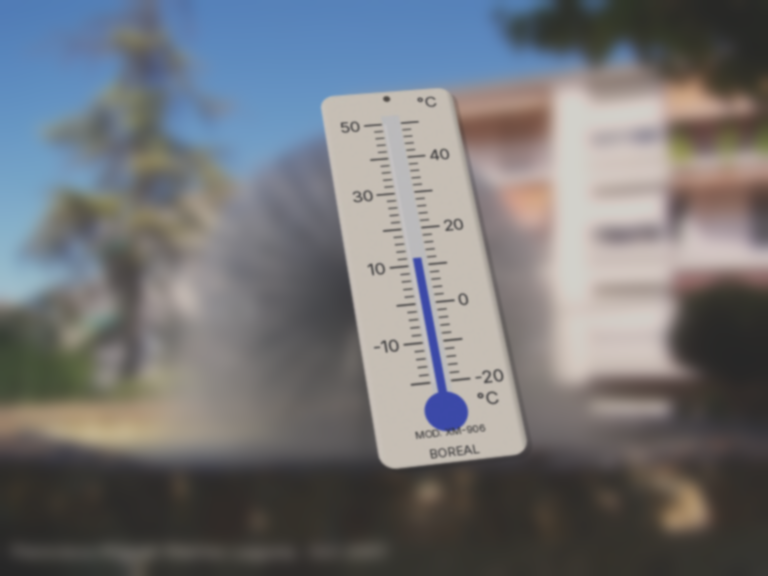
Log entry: 12 °C
